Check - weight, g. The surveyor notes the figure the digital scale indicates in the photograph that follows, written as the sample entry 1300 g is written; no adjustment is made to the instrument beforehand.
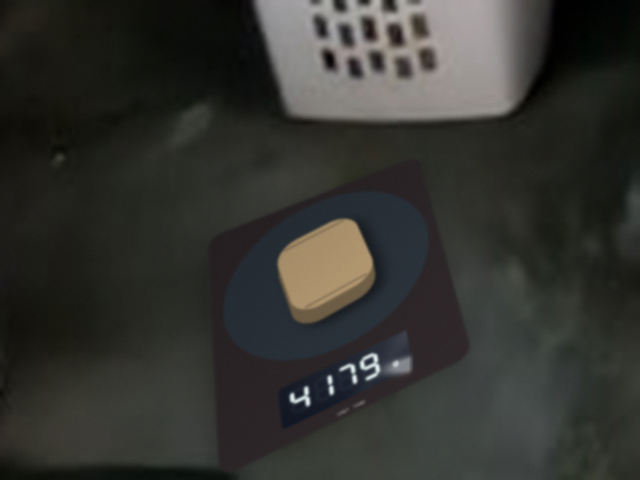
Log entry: 4179 g
